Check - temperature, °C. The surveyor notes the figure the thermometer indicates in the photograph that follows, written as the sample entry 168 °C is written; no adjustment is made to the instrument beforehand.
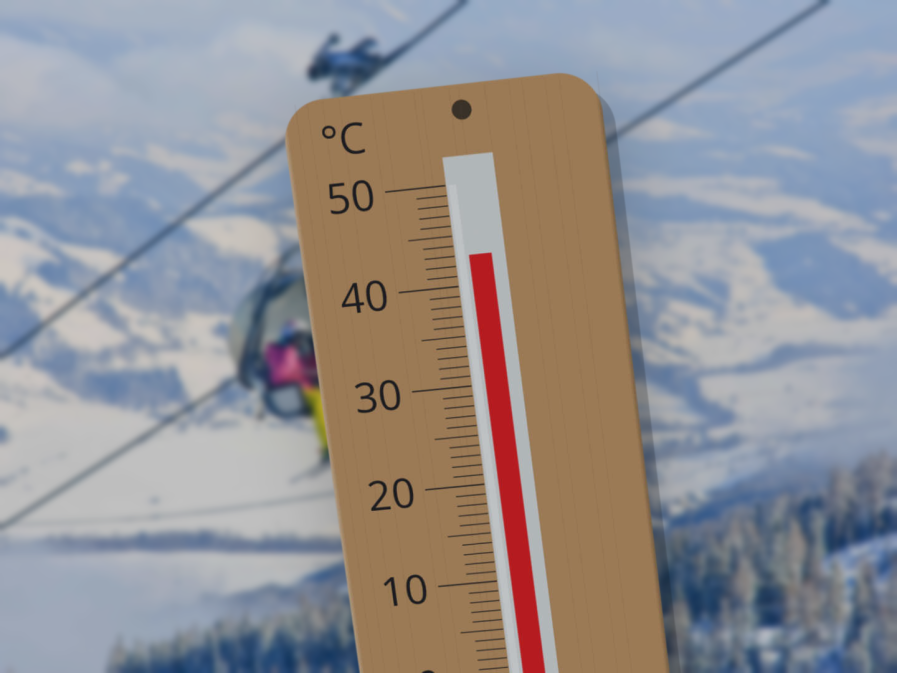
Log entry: 43 °C
